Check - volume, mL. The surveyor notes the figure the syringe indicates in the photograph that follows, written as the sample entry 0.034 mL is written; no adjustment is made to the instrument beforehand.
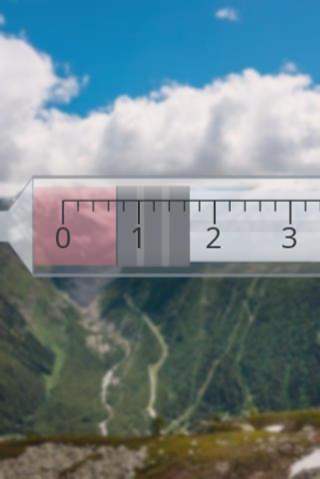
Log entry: 0.7 mL
